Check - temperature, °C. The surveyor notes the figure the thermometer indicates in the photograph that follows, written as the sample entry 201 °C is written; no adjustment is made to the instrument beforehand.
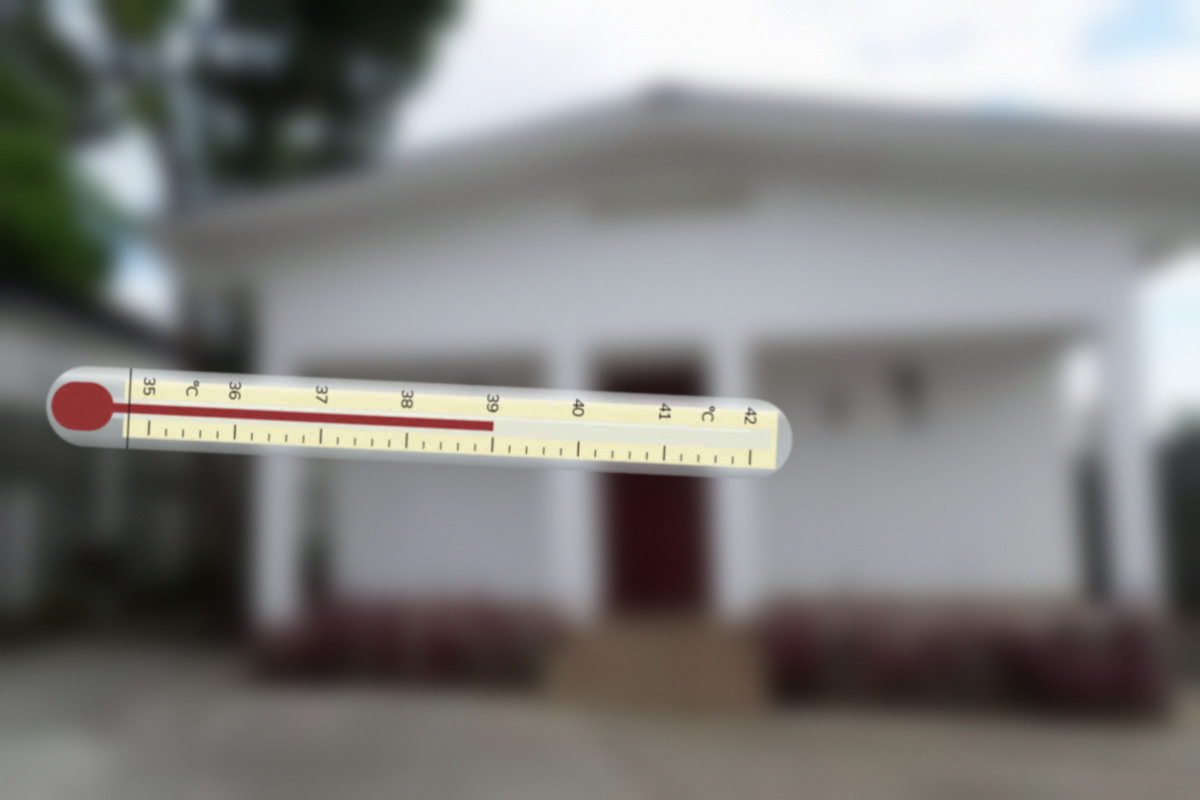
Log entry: 39 °C
